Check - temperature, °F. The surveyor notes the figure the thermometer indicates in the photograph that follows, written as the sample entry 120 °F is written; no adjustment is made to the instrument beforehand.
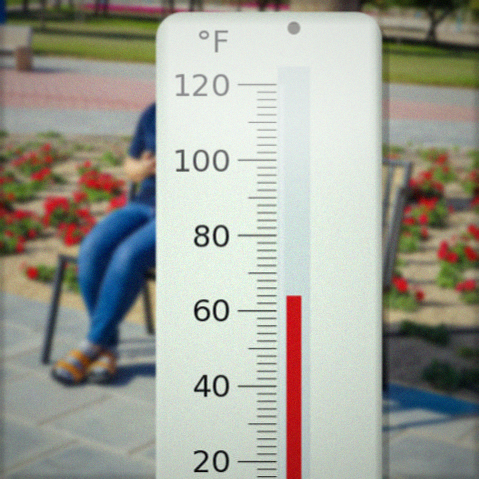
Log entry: 64 °F
